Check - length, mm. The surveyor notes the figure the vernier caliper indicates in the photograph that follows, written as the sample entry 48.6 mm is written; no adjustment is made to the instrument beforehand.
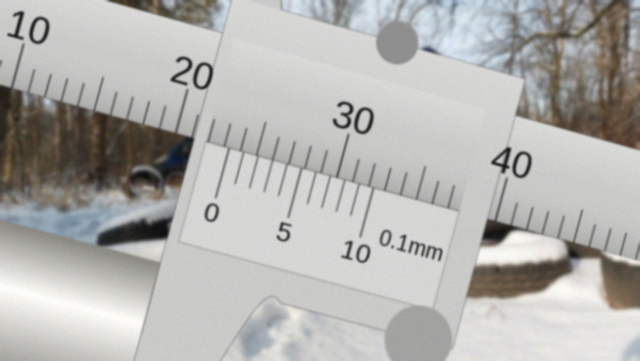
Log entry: 23.3 mm
